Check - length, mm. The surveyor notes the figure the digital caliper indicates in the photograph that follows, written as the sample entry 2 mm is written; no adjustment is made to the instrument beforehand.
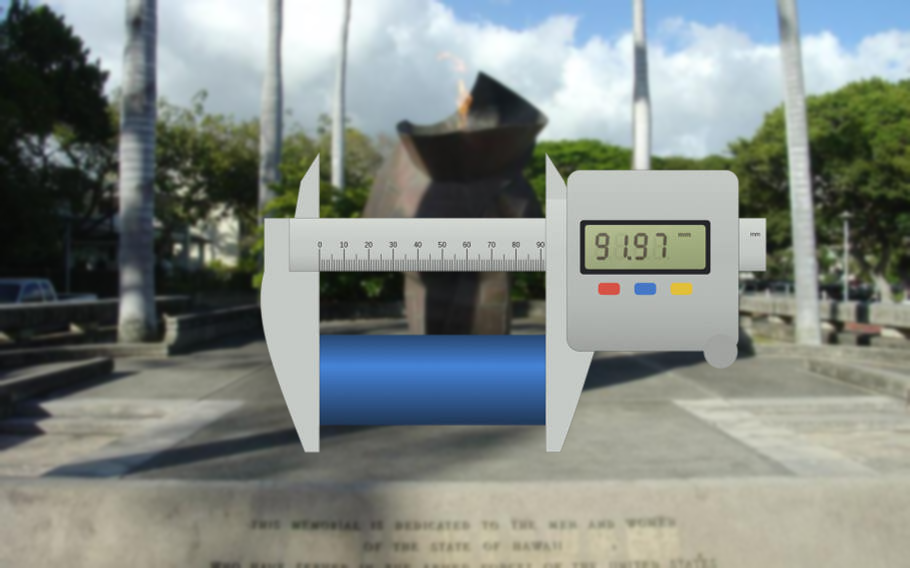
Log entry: 91.97 mm
